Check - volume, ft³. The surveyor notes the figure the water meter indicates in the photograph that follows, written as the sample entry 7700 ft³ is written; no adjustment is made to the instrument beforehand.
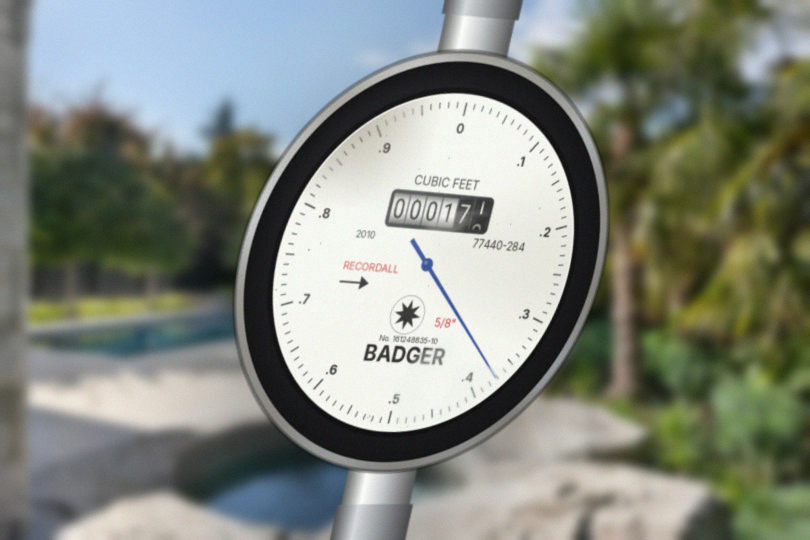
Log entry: 171.37 ft³
